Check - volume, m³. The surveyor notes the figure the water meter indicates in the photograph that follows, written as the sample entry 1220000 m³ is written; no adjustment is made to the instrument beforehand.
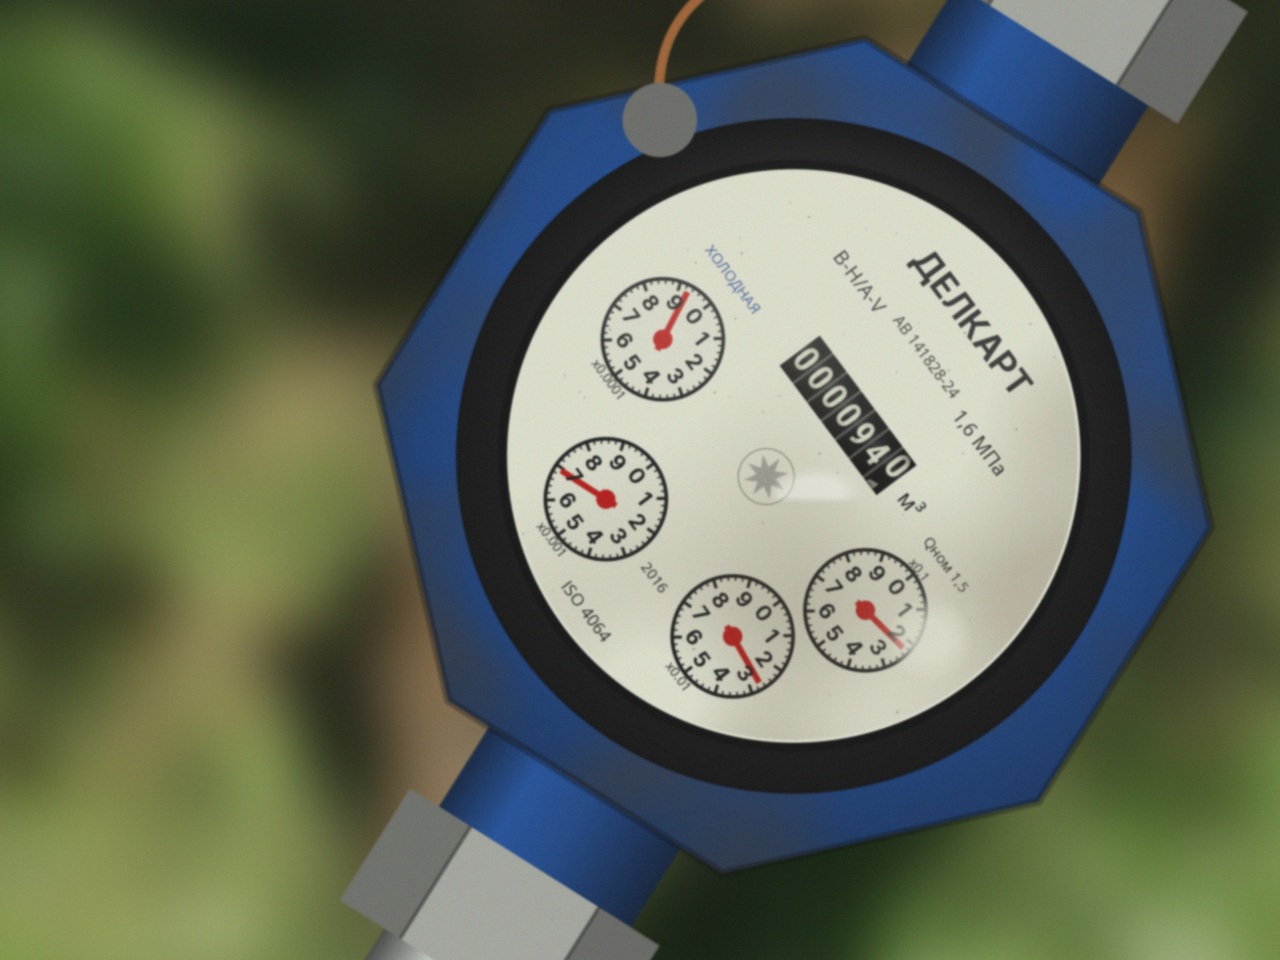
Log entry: 940.2269 m³
